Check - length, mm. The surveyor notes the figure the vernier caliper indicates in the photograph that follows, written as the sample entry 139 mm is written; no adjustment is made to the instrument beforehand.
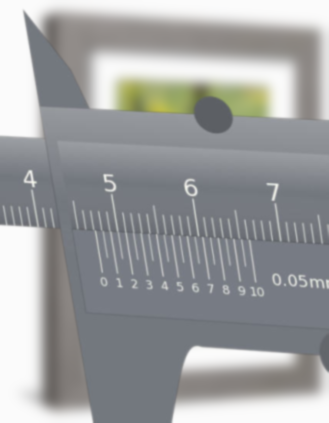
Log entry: 47.2 mm
